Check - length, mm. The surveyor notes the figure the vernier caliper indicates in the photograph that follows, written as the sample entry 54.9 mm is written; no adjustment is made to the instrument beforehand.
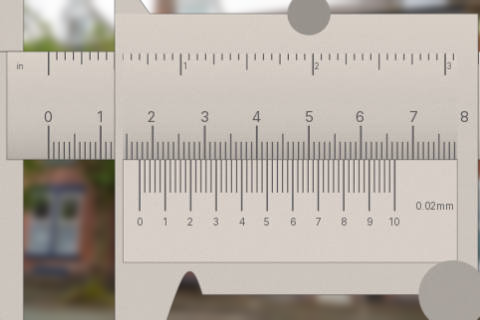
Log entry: 17.5 mm
